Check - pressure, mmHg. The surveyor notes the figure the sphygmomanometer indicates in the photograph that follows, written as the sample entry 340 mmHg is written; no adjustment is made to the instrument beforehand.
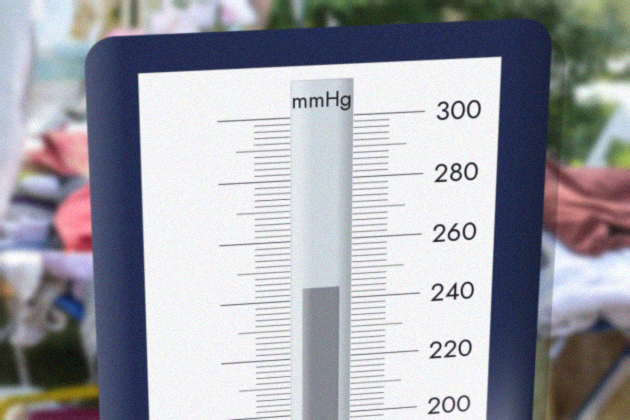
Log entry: 244 mmHg
